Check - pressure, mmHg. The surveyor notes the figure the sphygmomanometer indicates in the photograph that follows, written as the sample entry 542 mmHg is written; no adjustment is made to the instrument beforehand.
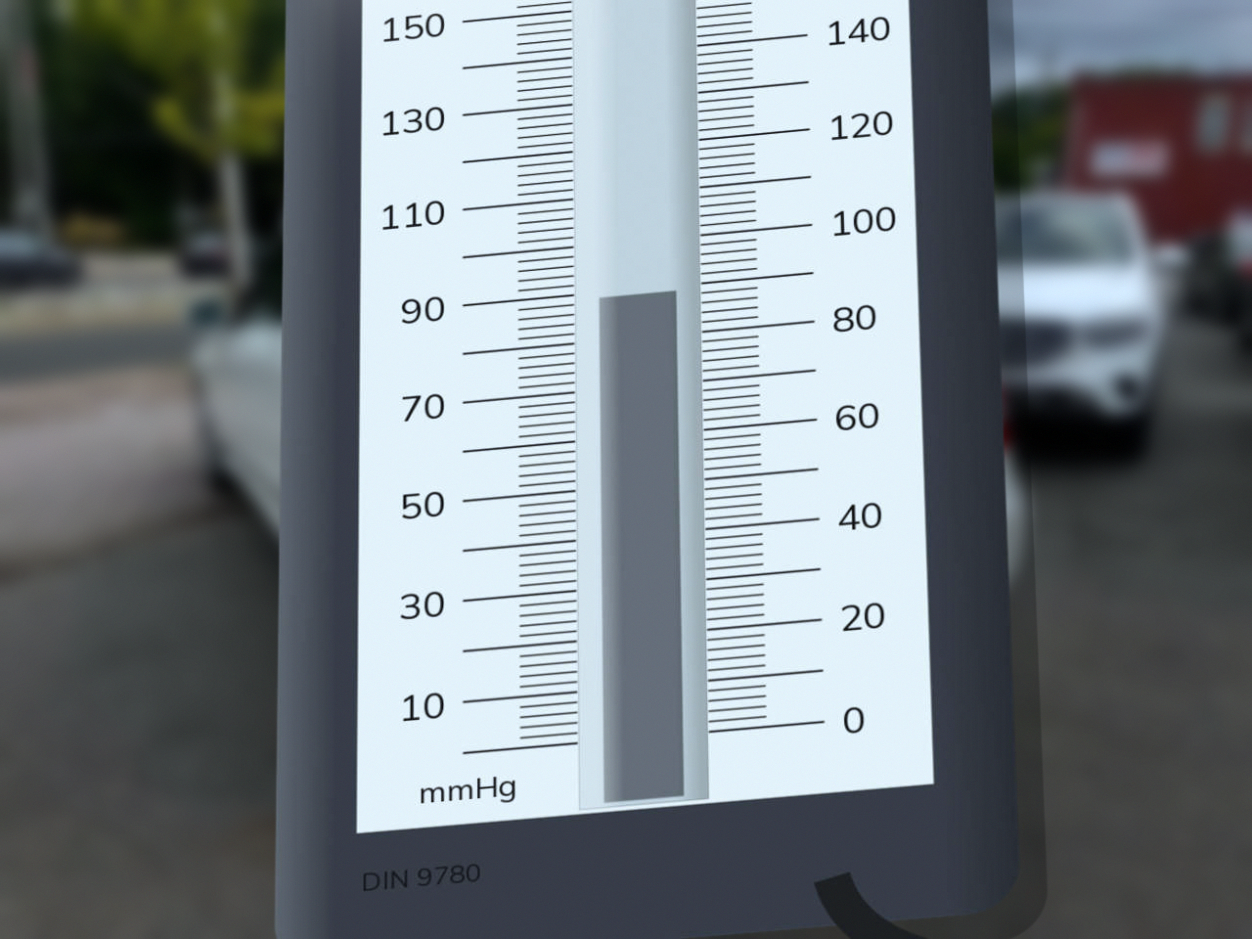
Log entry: 89 mmHg
